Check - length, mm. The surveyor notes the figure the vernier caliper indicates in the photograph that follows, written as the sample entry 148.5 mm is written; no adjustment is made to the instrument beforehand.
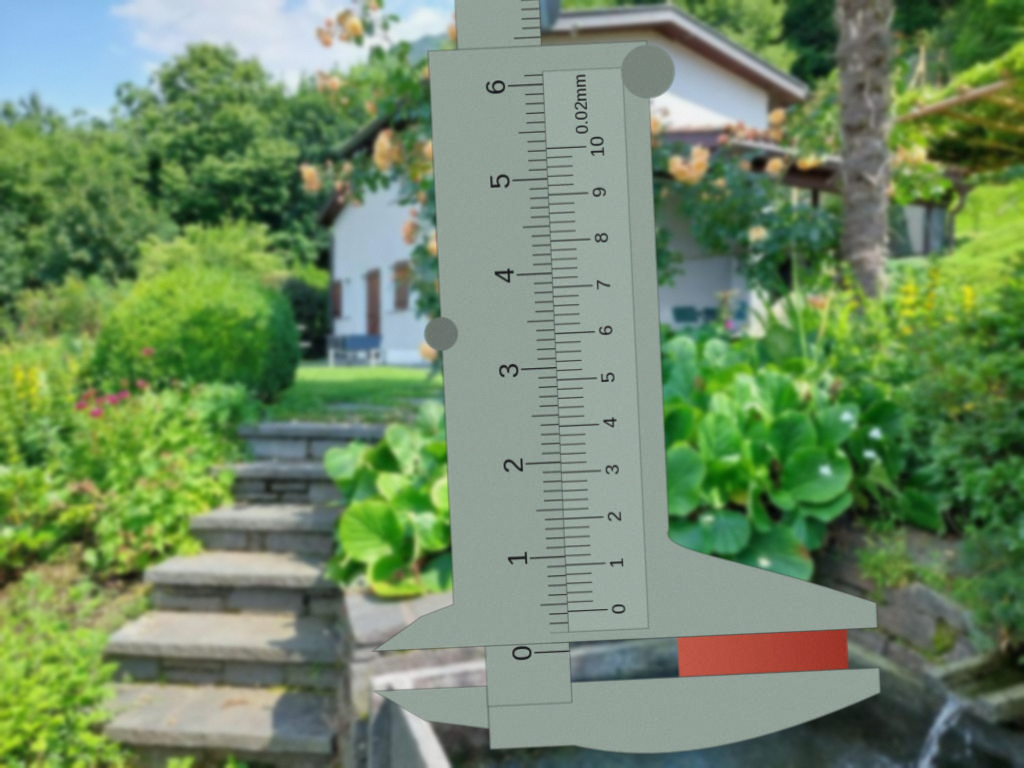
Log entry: 4.2 mm
